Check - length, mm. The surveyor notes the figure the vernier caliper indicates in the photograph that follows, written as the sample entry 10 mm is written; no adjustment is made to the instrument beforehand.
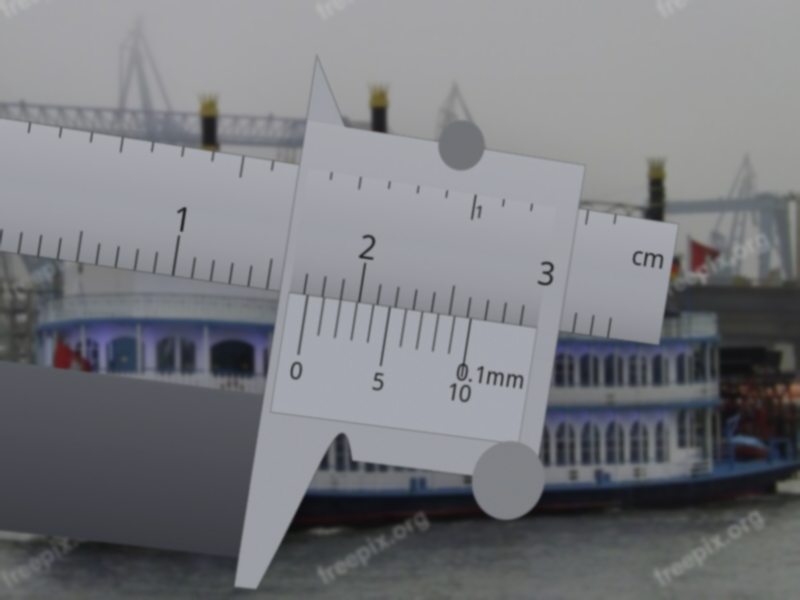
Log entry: 17.2 mm
